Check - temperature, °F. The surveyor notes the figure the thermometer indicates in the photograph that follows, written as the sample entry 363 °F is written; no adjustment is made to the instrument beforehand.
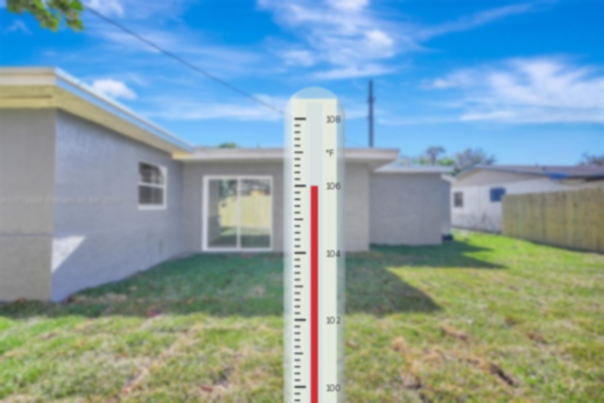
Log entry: 106 °F
